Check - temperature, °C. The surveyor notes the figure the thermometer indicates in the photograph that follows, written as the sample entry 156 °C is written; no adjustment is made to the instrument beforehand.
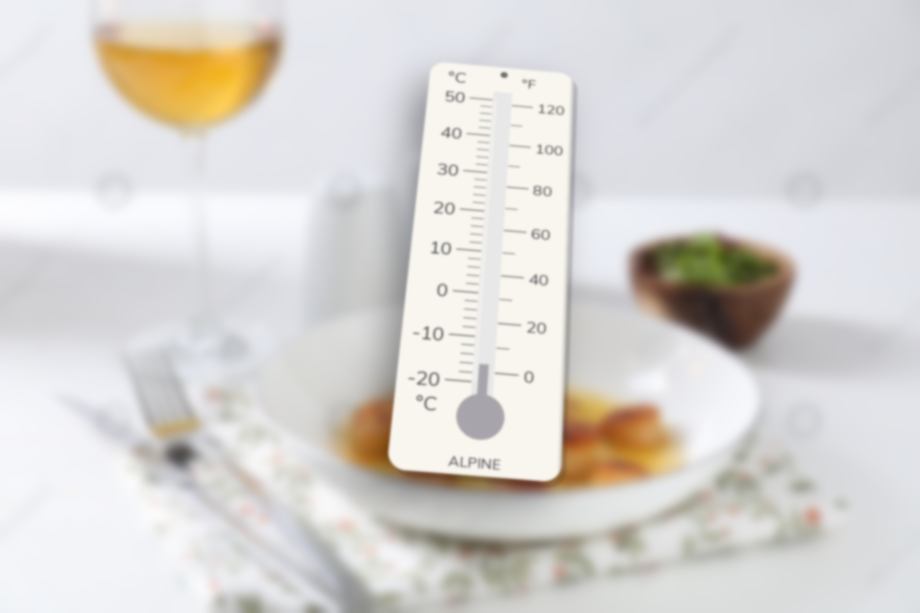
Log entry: -16 °C
